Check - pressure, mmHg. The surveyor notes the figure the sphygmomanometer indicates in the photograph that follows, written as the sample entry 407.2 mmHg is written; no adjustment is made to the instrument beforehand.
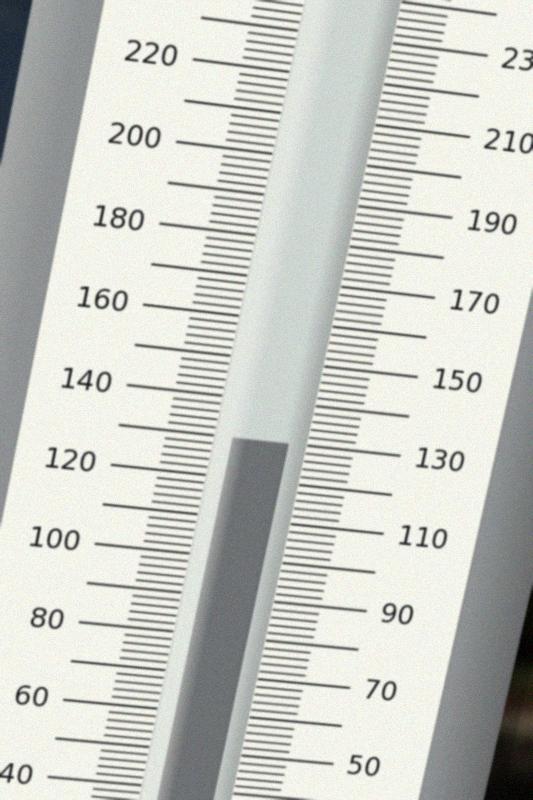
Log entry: 130 mmHg
